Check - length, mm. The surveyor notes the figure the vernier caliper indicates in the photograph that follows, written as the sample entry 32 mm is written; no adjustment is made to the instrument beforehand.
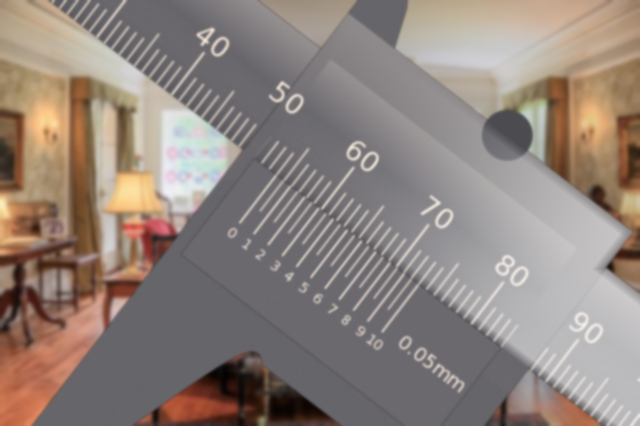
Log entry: 54.0 mm
